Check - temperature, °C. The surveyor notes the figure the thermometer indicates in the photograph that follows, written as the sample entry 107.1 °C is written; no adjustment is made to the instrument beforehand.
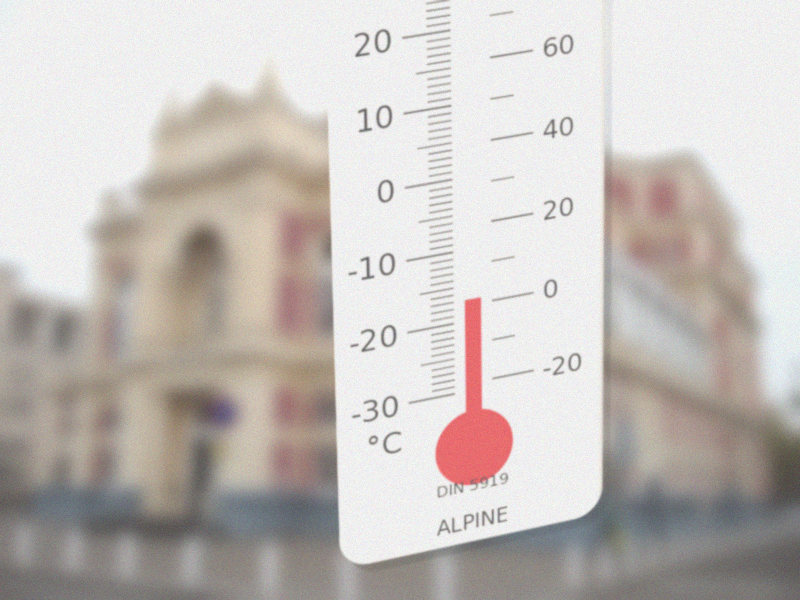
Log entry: -17 °C
